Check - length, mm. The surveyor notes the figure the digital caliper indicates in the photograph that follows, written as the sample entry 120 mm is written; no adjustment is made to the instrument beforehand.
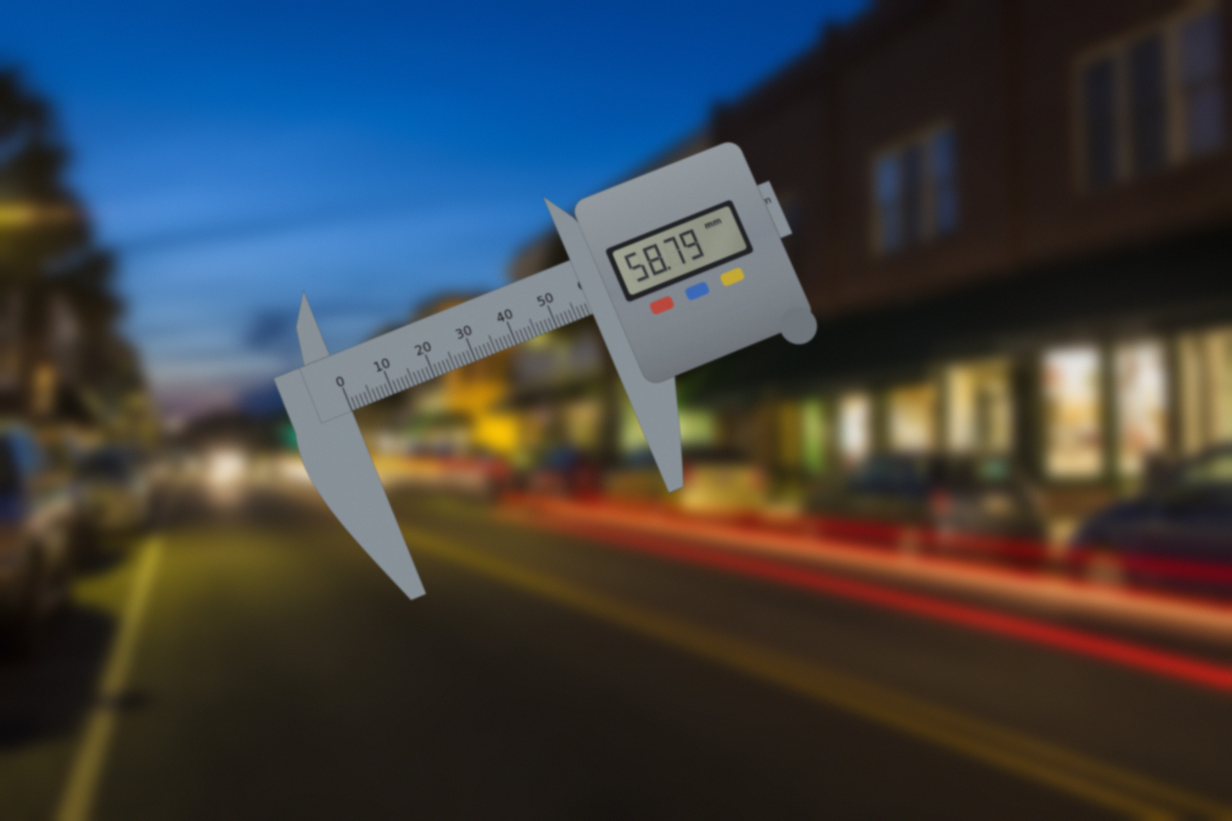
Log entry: 58.79 mm
